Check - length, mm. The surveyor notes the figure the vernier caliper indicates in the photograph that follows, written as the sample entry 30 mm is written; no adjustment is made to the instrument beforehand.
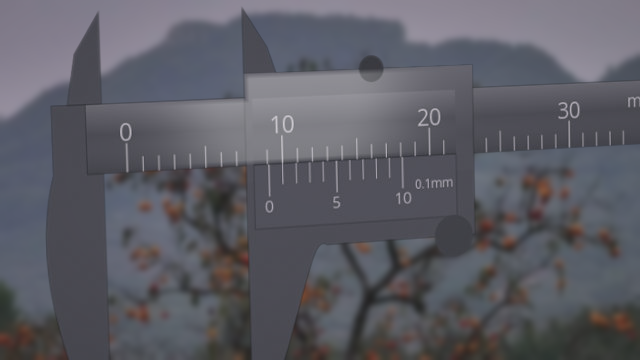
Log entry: 9.1 mm
